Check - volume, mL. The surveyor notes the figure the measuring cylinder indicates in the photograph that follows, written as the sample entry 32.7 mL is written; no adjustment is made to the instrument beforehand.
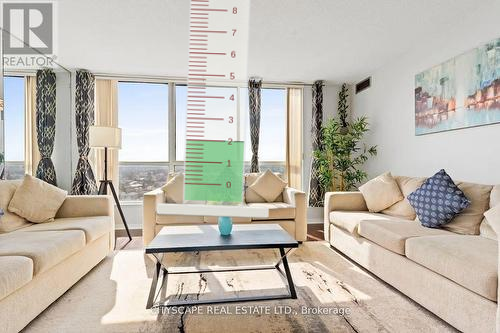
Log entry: 2 mL
